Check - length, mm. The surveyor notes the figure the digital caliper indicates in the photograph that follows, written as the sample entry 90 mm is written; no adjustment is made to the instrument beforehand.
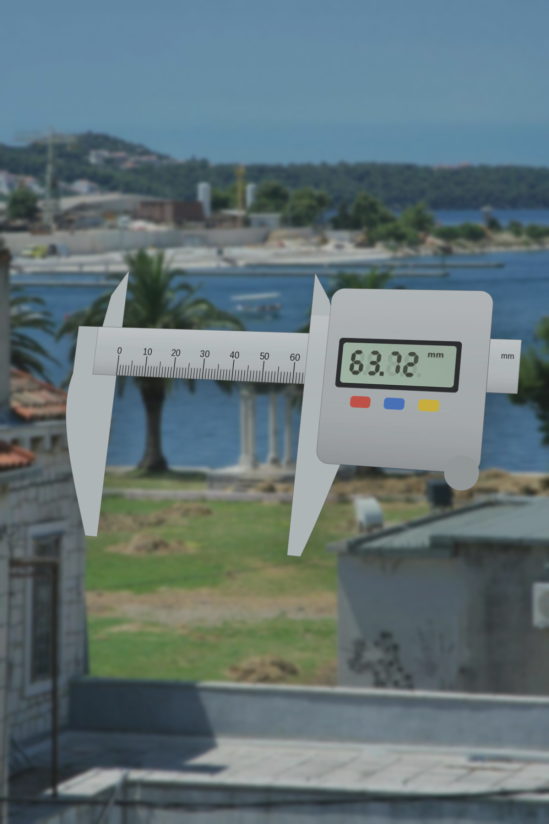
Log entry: 63.72 mm
